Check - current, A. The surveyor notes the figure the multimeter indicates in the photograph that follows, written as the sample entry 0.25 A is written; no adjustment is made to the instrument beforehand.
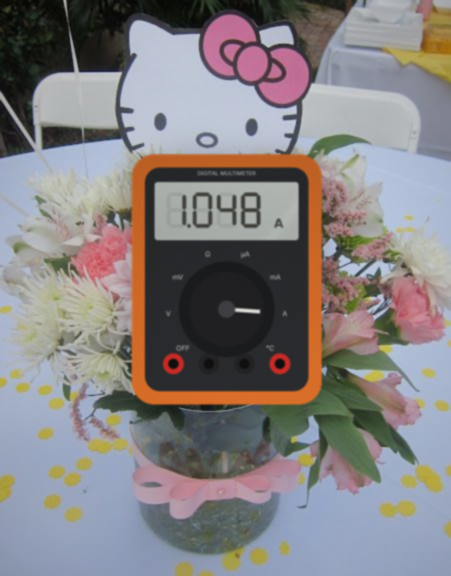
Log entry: 1.048 A
